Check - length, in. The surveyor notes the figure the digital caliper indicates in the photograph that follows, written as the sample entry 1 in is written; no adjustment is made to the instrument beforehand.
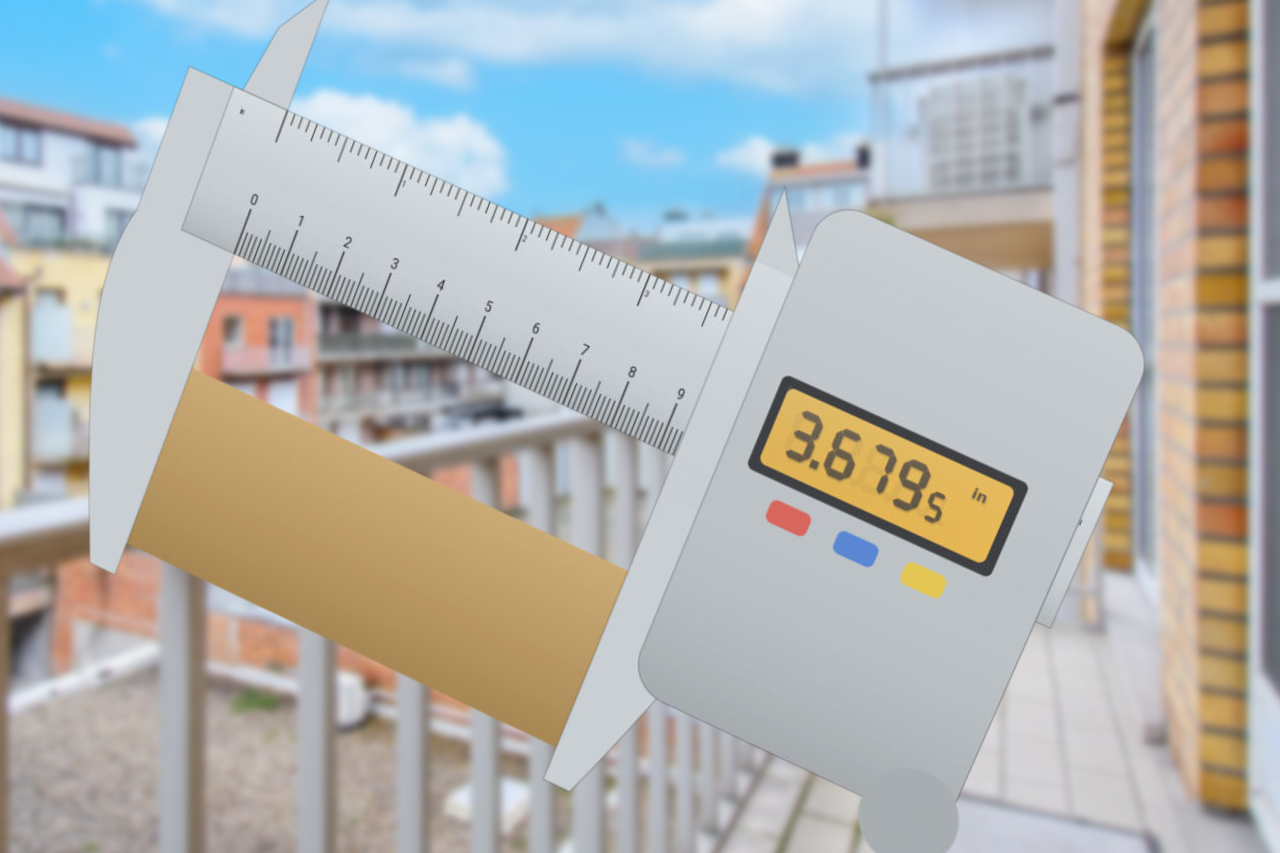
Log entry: 3.6795 in
